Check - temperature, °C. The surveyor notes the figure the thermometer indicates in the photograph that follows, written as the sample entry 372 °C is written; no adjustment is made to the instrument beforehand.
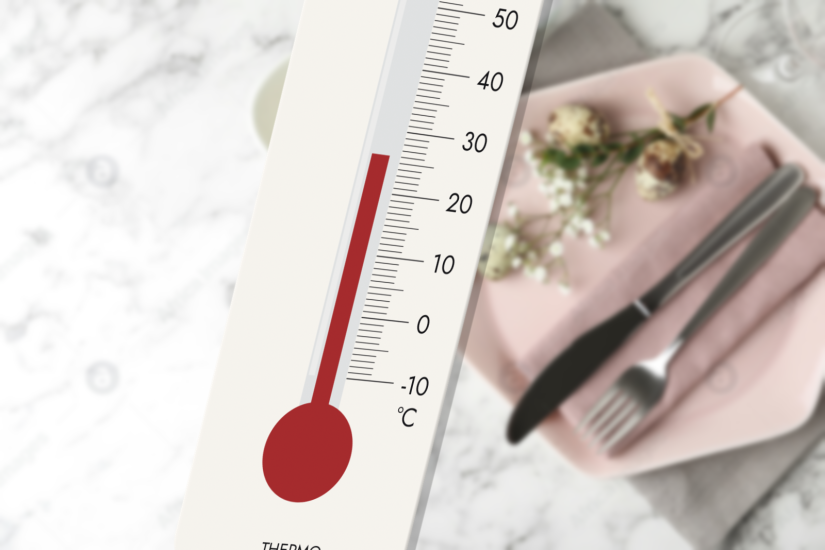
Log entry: 26 °C
